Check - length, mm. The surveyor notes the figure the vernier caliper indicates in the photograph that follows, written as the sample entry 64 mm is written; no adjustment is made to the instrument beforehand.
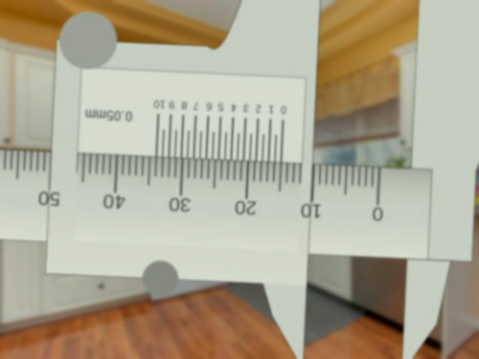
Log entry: 15.0 mm
